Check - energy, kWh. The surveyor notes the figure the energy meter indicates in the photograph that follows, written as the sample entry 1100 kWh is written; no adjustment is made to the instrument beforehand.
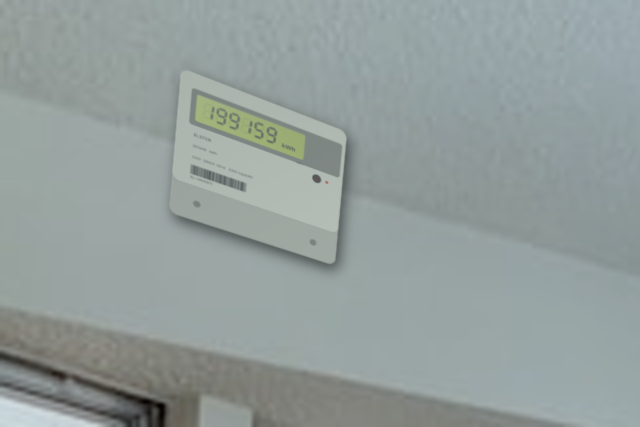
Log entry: 199159 kWh
